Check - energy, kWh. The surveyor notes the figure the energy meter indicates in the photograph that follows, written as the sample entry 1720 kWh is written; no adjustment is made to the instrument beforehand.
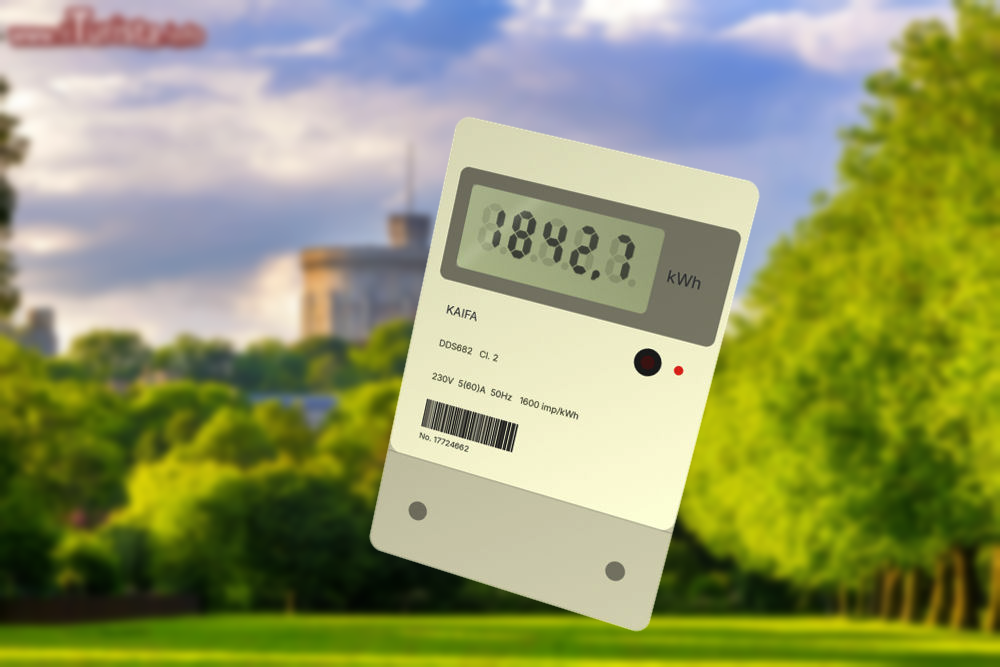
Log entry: 1842.7 kWh
